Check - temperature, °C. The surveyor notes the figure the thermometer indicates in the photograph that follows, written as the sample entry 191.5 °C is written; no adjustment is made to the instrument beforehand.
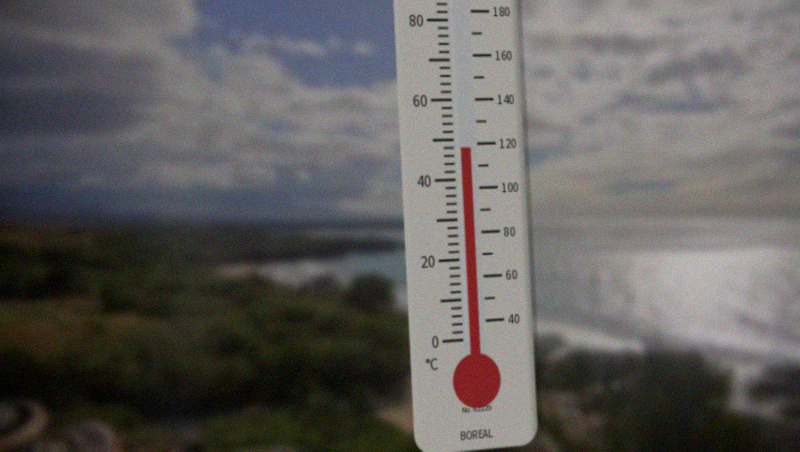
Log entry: 48 °C
